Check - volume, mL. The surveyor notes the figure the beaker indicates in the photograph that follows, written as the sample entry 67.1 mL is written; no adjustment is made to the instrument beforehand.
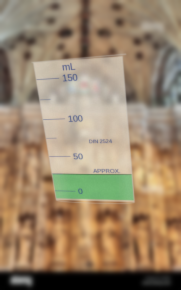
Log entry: 25 mL
